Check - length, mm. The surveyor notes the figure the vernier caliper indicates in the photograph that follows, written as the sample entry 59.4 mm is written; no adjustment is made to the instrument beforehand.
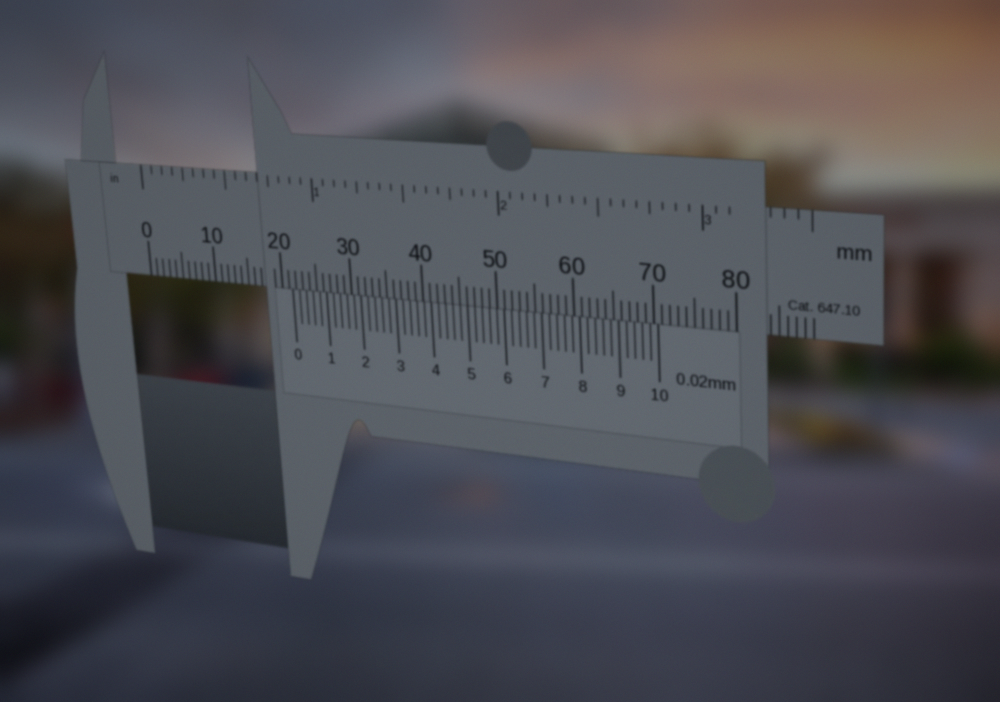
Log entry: 21.5 mm
